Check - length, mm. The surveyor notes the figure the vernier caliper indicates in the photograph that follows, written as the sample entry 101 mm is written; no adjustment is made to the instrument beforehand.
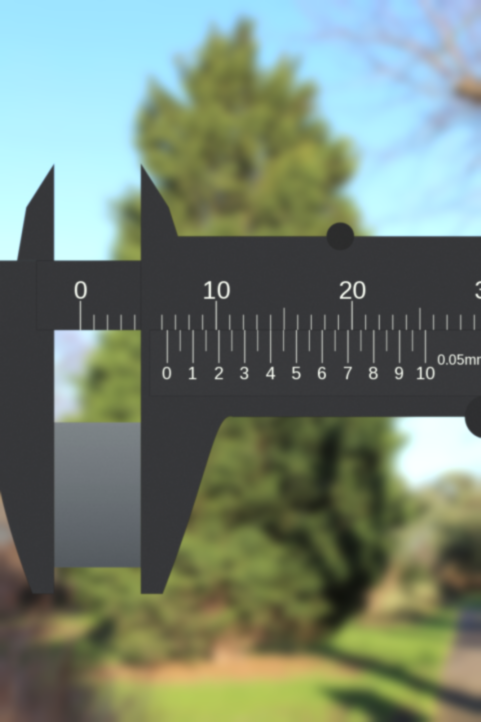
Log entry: 6.4 mm
